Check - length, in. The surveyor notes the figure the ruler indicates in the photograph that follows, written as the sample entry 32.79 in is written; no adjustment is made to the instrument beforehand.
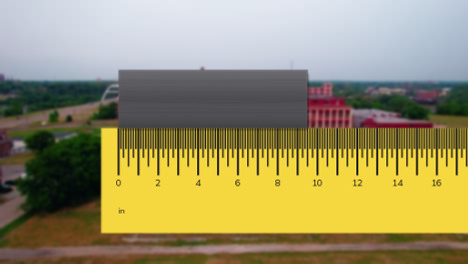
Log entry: 9.5 in
